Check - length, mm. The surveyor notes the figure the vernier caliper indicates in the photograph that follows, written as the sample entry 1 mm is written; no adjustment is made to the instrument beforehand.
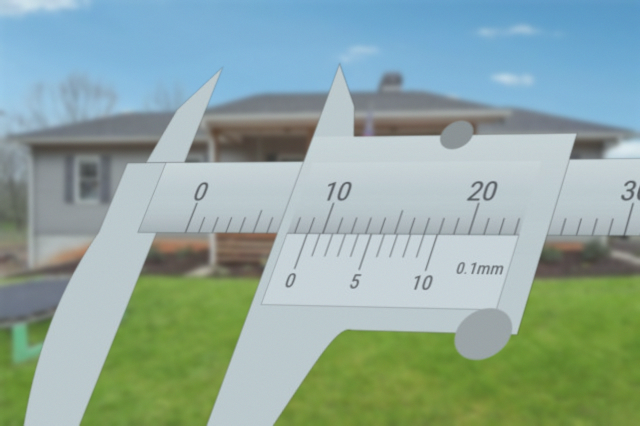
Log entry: 8.9 mm
